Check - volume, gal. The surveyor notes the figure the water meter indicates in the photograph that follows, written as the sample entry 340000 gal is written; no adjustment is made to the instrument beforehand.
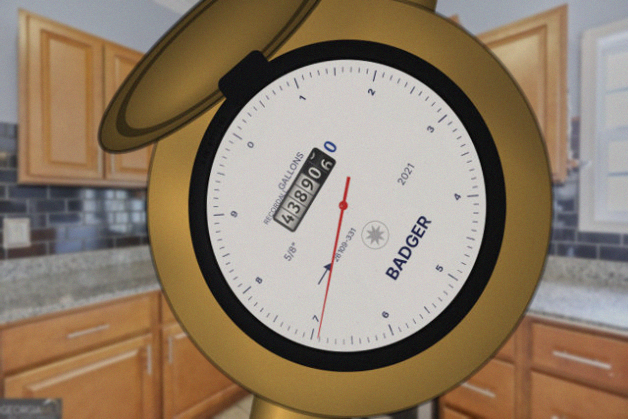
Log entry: 4389056.9 gal
